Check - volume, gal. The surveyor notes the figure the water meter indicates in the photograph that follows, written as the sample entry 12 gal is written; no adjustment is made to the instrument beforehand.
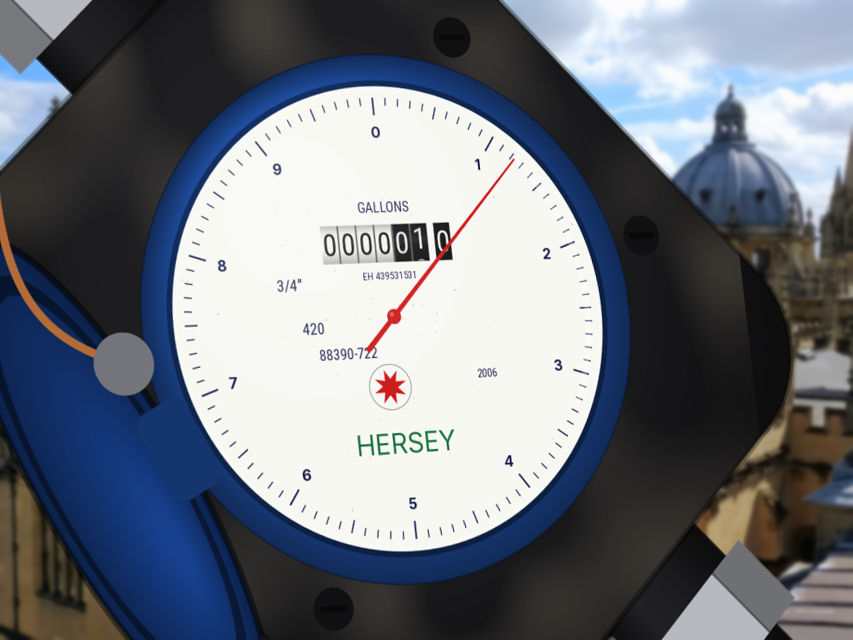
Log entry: 11.2 gal
